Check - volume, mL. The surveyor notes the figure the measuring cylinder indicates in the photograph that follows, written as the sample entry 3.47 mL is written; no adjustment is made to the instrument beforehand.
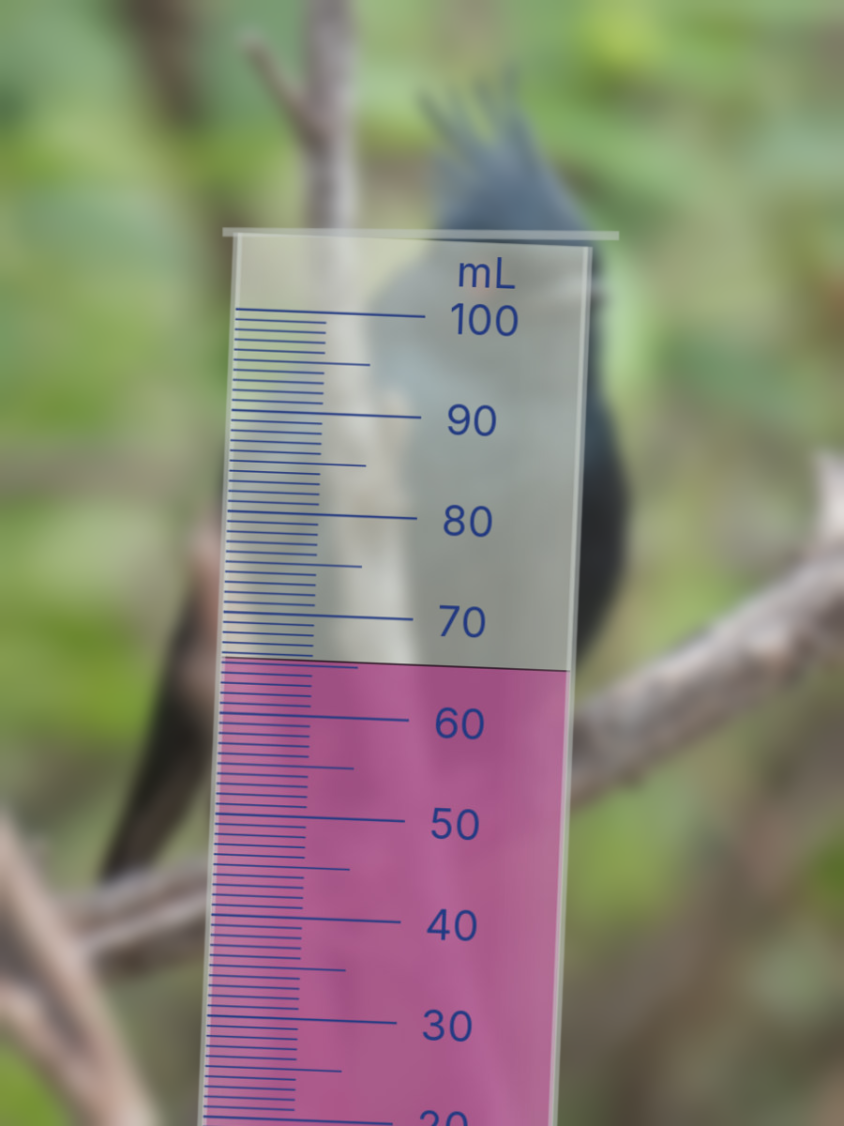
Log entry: 65.5 mL
